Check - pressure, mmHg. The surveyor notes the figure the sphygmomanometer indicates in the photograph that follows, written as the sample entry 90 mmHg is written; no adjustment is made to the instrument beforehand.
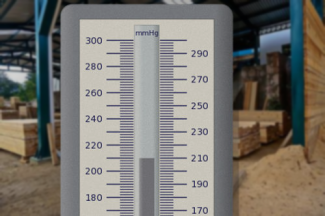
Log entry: 210 mmHg
